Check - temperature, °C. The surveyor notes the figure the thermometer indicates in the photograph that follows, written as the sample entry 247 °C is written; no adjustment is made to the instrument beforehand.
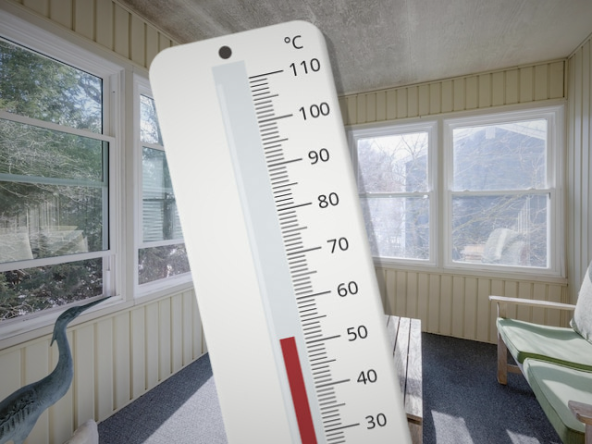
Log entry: 52 °C
